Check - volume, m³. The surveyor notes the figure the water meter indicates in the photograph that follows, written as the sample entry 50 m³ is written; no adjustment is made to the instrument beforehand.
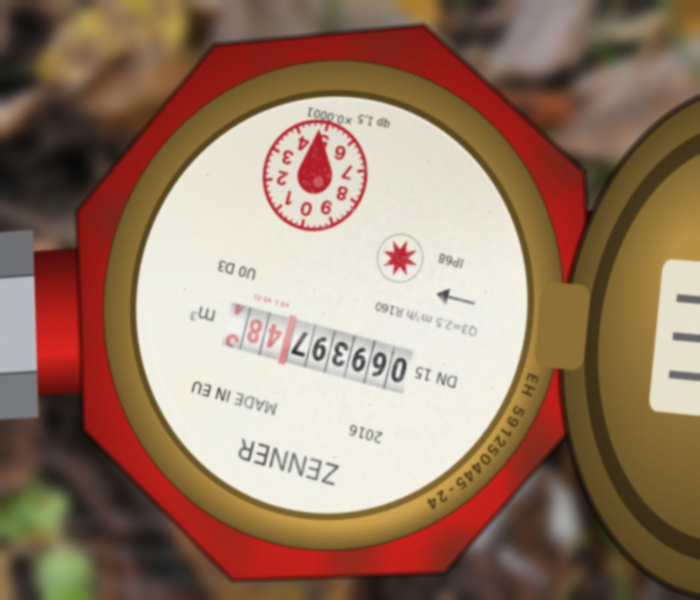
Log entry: 69397.4834 m³
